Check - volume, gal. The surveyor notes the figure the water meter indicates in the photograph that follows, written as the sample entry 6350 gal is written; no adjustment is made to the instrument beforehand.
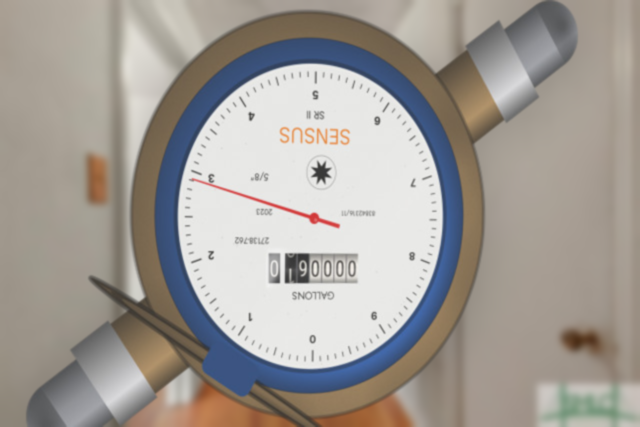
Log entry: 612.9 gal
